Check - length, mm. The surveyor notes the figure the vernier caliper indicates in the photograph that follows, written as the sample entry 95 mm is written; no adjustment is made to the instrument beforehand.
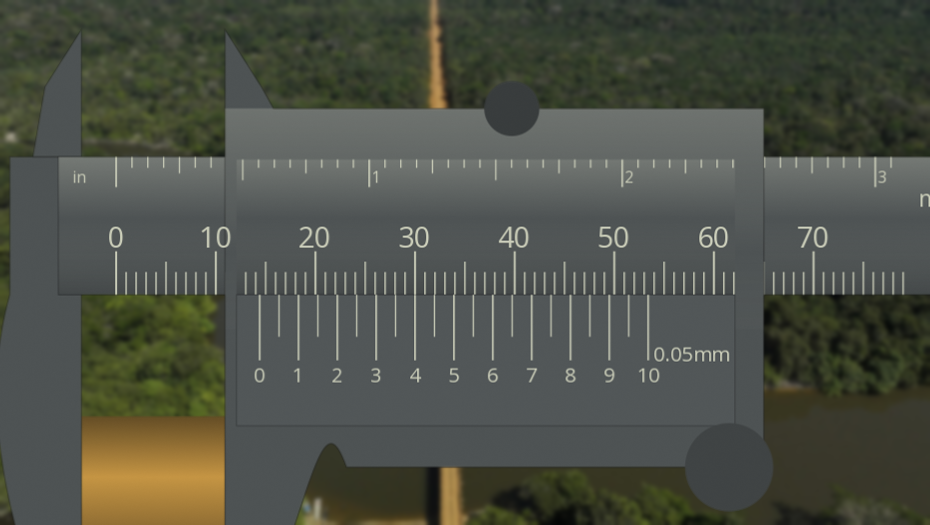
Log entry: 14.4 mm
